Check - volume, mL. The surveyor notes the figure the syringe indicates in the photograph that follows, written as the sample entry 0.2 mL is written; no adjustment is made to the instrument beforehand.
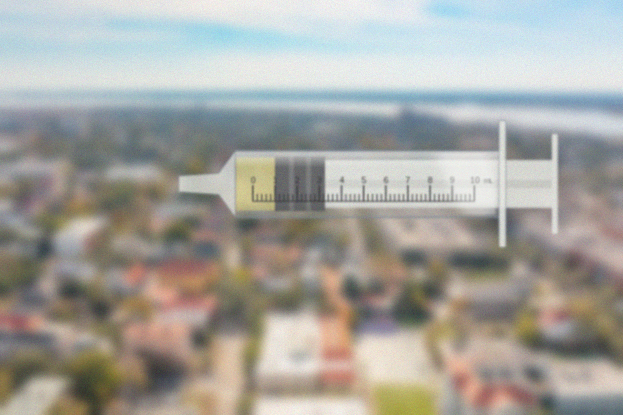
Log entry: 1 mL
